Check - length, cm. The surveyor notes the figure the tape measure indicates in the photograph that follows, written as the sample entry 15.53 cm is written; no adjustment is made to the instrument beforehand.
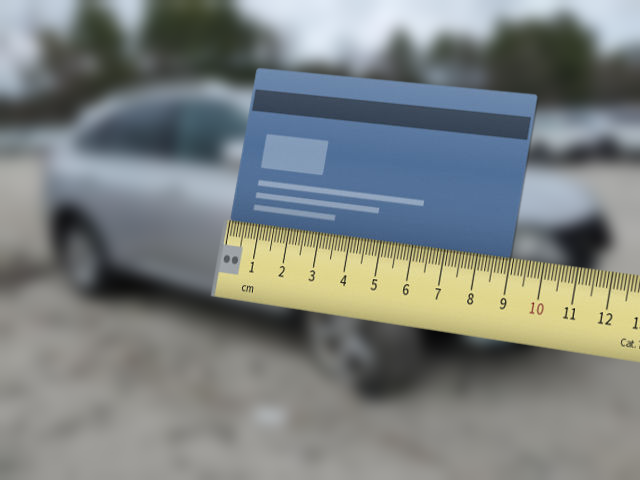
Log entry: 9 cm
